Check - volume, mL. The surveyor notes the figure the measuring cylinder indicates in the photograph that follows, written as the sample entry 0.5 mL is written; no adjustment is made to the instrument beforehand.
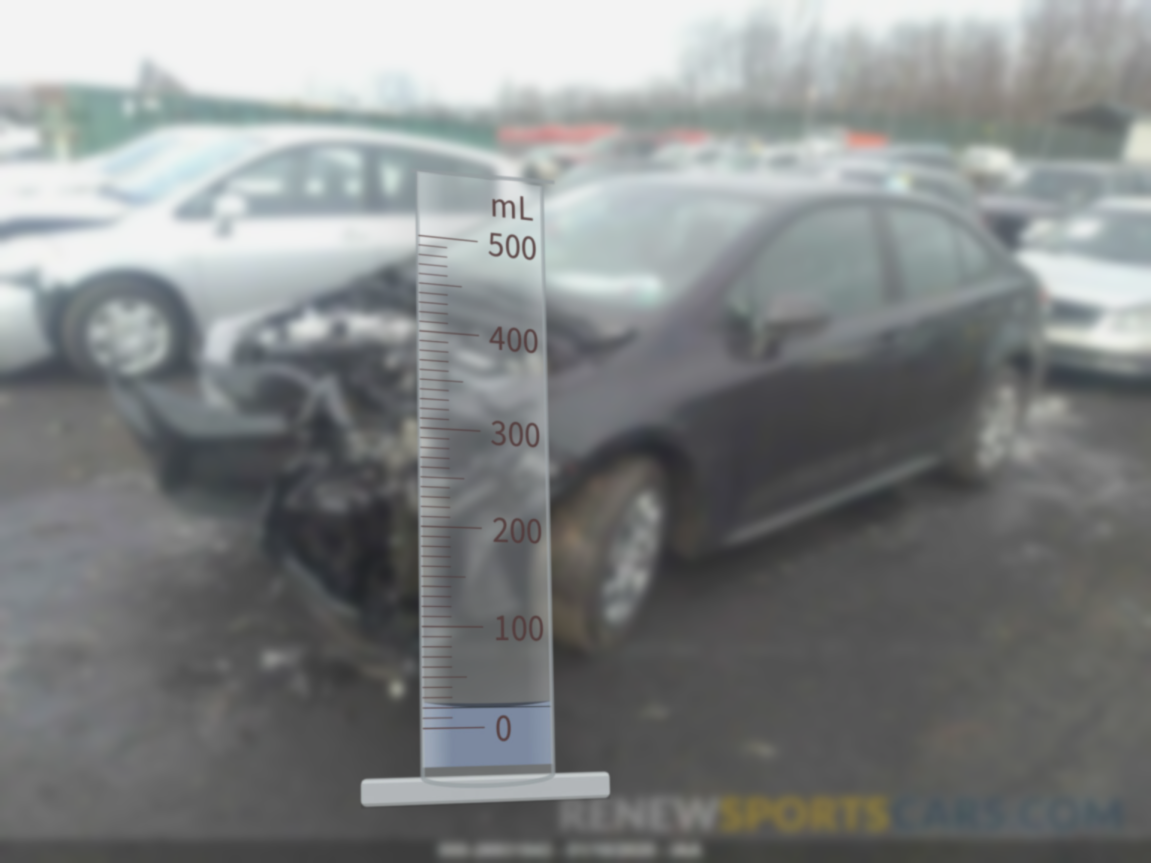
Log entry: 20 mL
